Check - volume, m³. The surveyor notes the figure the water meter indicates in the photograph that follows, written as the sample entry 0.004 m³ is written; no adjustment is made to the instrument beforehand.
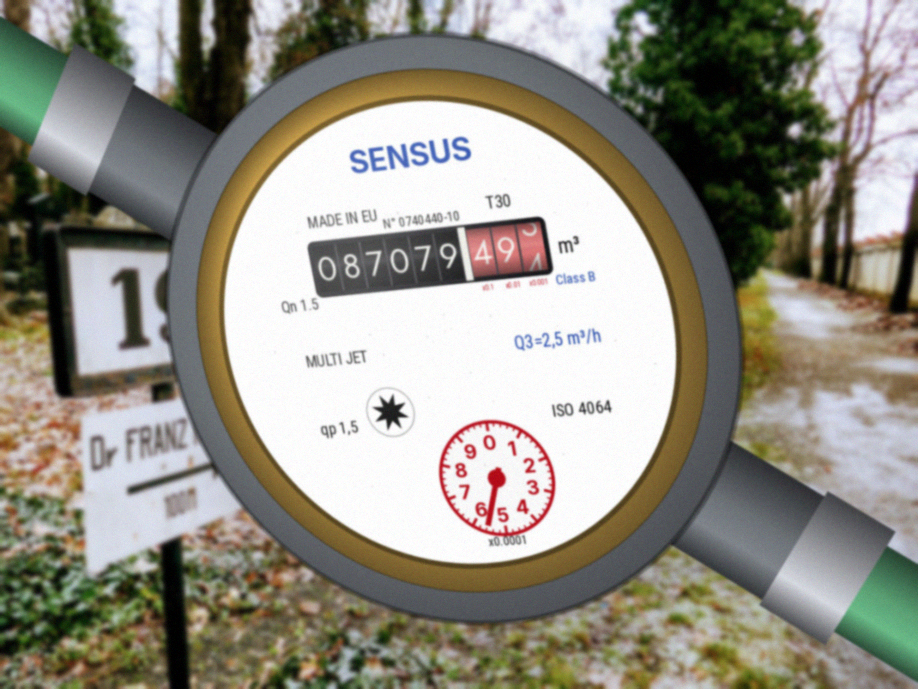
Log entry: 87079.4935 m³
